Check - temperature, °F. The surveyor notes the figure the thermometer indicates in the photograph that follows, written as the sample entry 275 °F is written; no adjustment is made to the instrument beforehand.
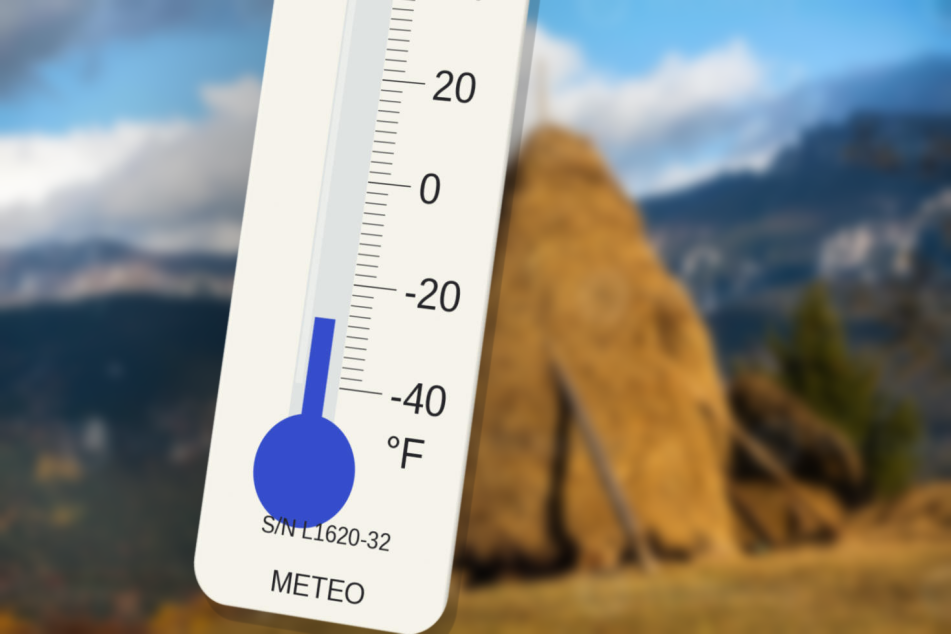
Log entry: -27 °F
